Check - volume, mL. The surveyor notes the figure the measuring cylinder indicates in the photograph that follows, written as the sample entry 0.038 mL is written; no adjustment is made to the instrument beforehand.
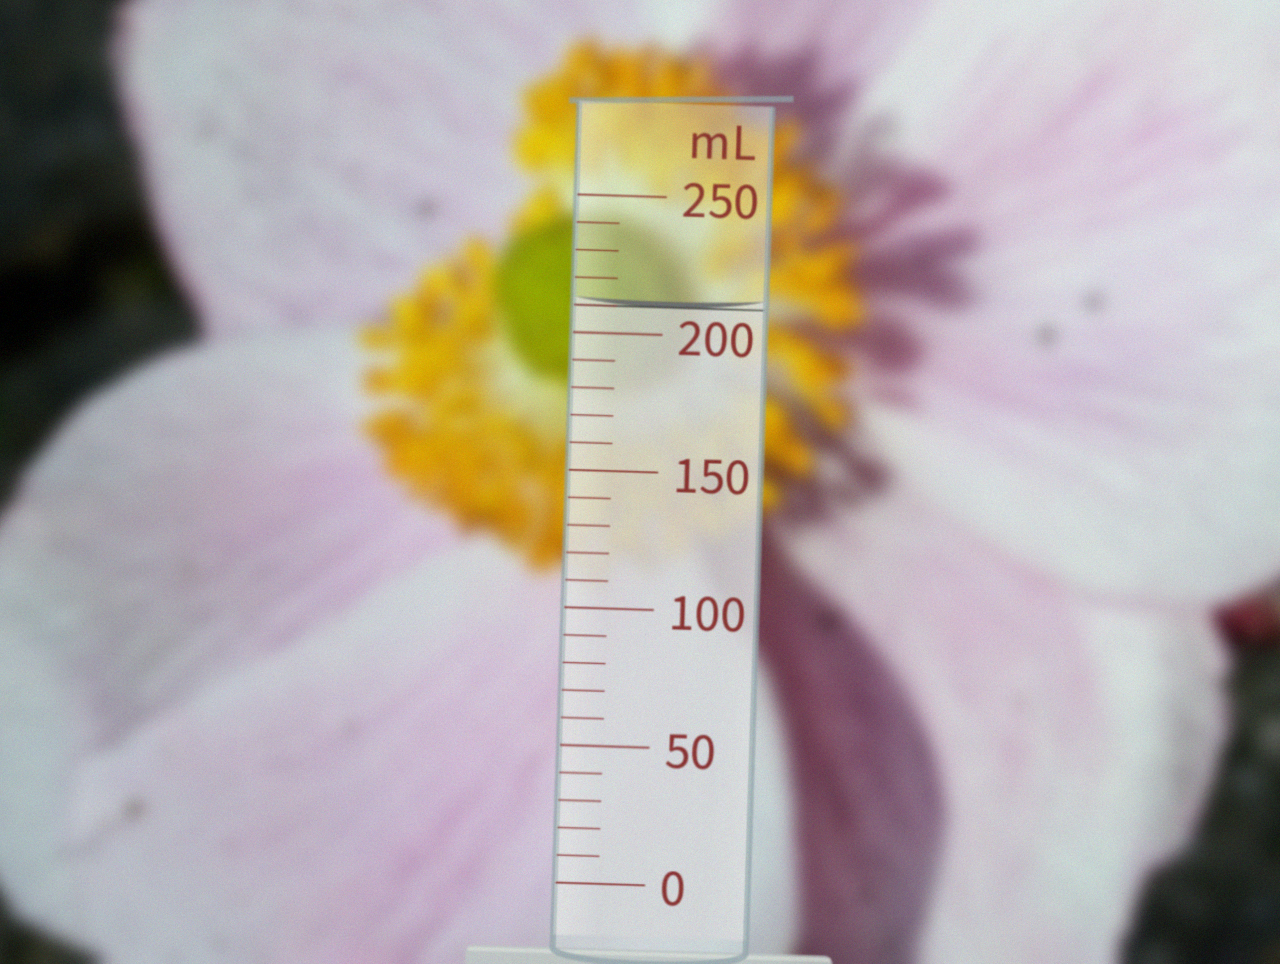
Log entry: 210 mL
